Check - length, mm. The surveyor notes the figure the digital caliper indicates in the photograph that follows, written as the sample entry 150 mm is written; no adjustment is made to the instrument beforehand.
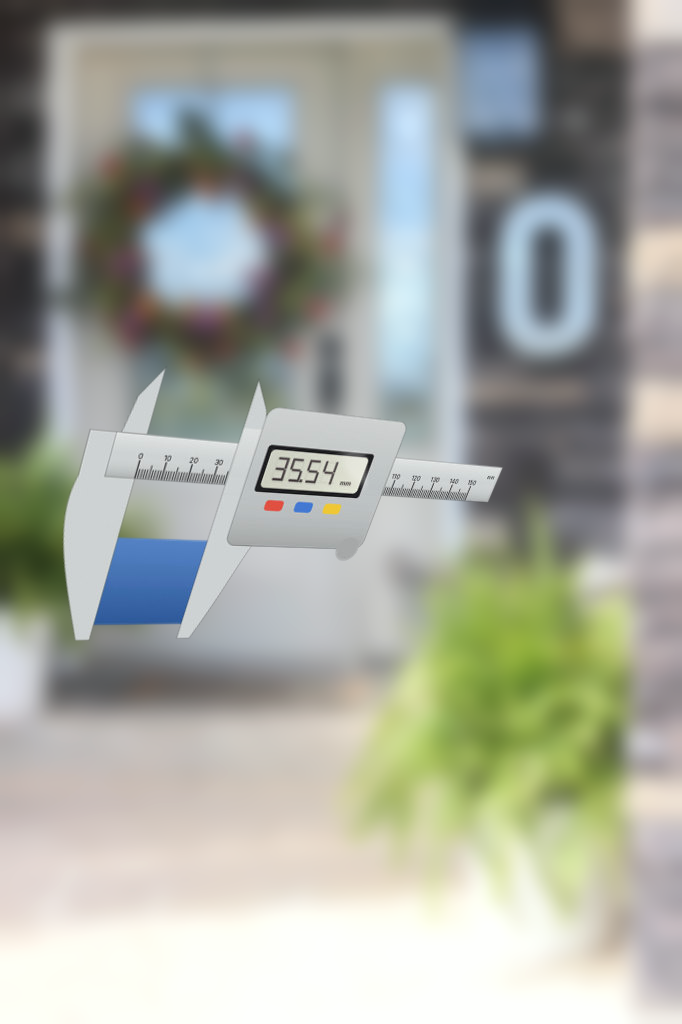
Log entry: 35.54 mm
